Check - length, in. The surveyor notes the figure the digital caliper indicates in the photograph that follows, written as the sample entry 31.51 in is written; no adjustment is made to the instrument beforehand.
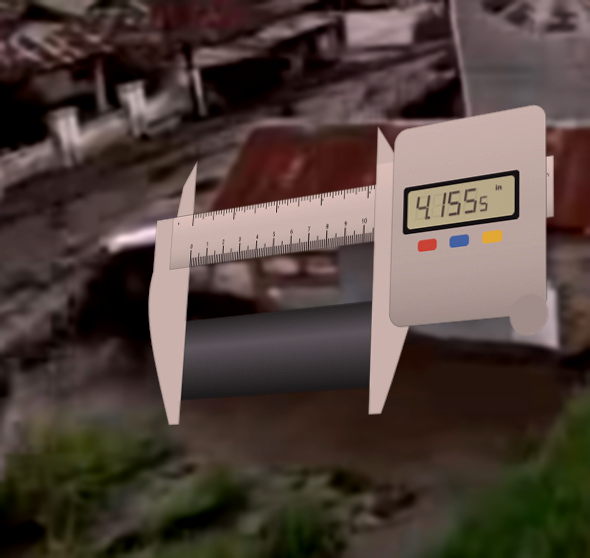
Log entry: 4.1555 in
